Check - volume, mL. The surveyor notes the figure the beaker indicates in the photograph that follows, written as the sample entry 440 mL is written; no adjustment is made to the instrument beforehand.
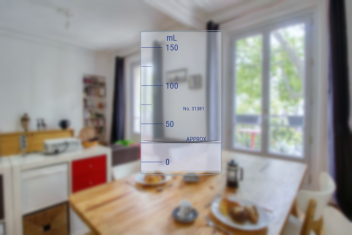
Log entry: 25 mL
